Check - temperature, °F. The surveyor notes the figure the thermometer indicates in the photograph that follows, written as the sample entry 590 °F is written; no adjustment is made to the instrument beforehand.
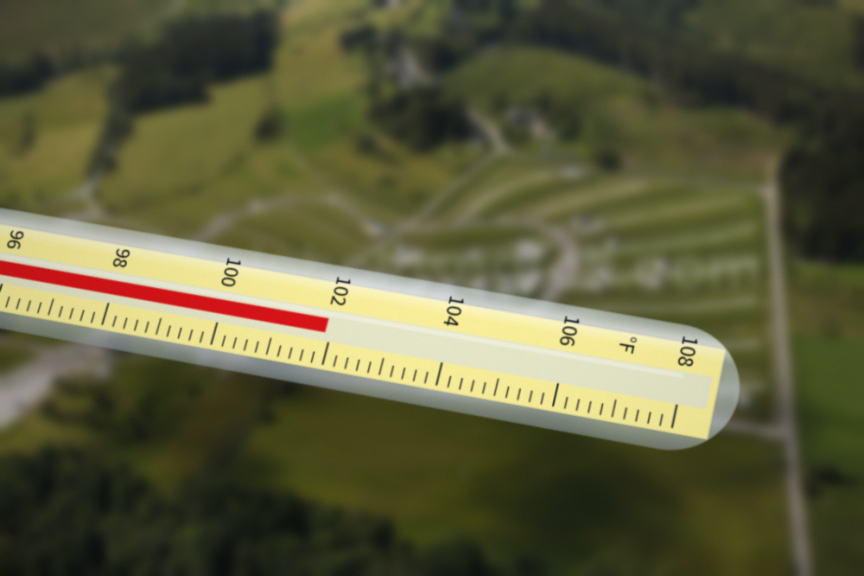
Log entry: 101.9 °F
